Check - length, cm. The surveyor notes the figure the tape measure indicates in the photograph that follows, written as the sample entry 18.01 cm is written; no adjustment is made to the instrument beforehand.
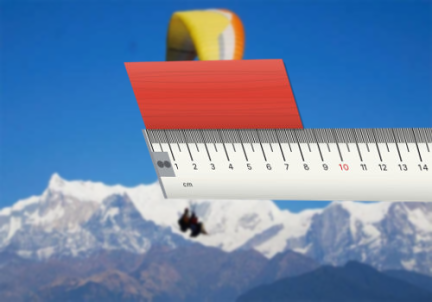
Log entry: 8.5 cm
